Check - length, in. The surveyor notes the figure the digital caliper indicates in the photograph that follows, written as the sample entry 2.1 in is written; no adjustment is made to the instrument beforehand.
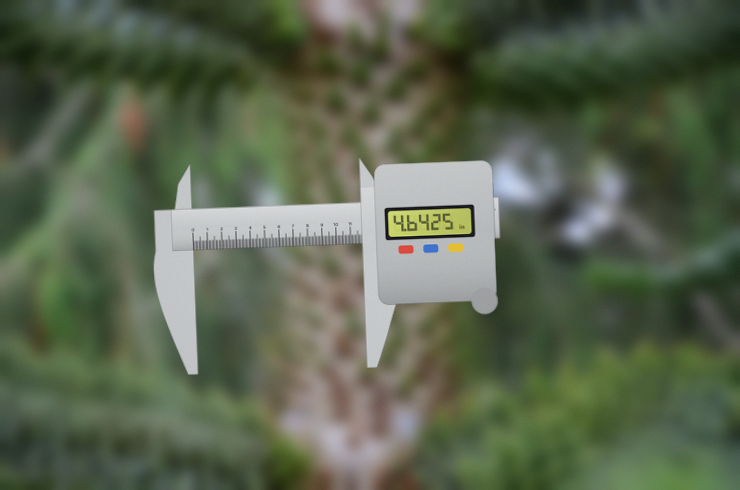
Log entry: 4.6425 in
